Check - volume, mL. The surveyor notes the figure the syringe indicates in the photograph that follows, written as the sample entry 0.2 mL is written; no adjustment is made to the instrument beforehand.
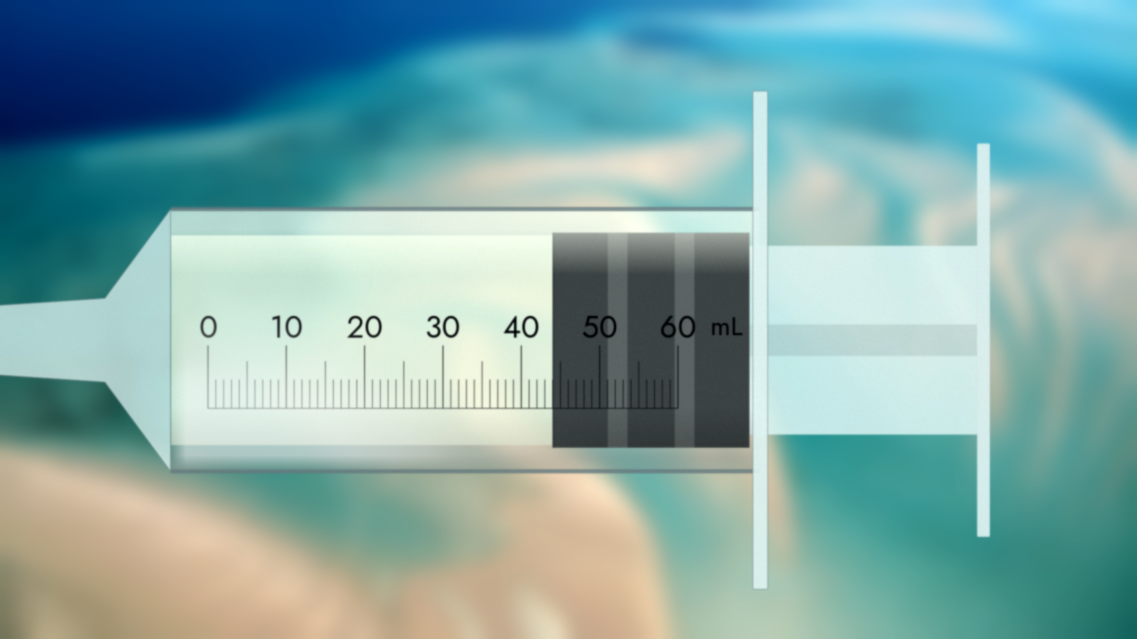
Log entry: 44 mL
